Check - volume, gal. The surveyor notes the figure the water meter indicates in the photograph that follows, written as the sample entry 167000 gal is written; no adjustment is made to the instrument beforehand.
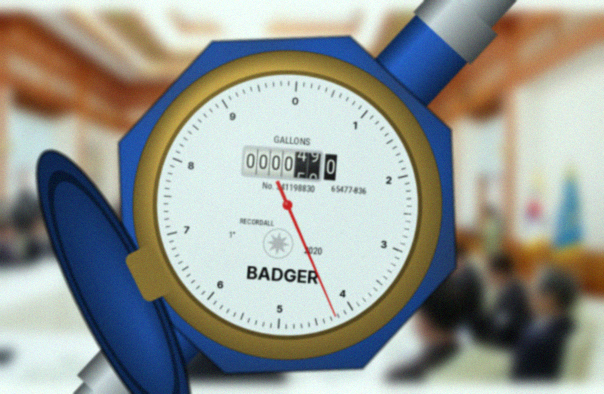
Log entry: 494.2 gal
